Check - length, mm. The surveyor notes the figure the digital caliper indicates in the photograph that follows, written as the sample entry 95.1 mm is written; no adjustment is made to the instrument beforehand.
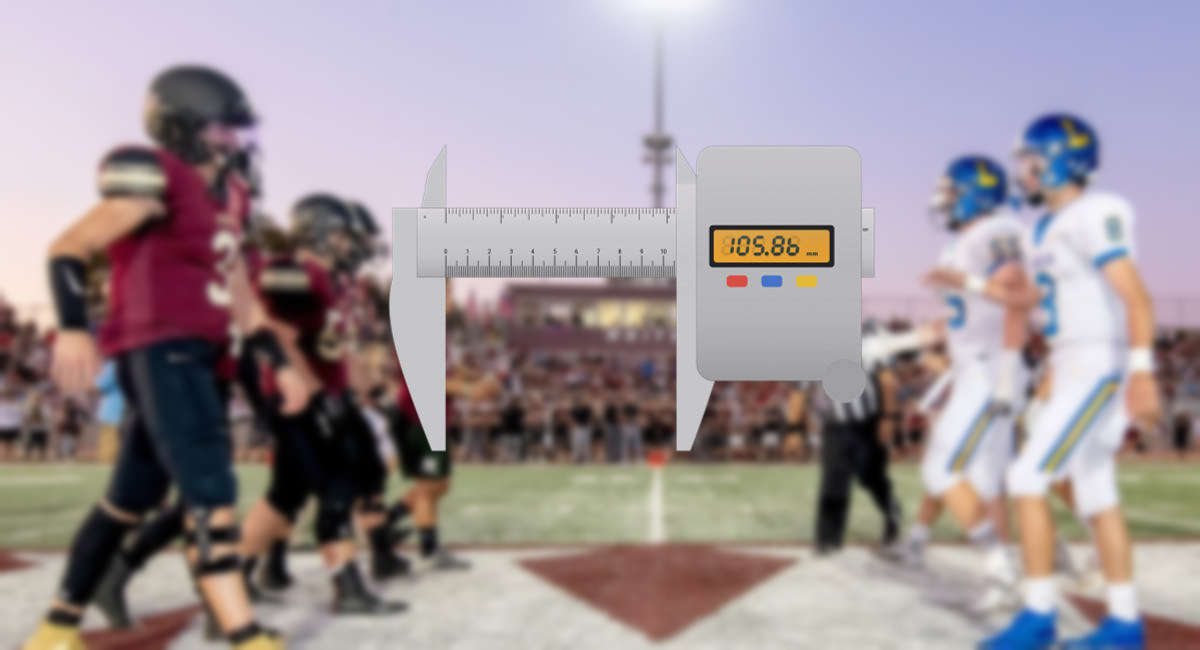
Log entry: 105.86 mm
